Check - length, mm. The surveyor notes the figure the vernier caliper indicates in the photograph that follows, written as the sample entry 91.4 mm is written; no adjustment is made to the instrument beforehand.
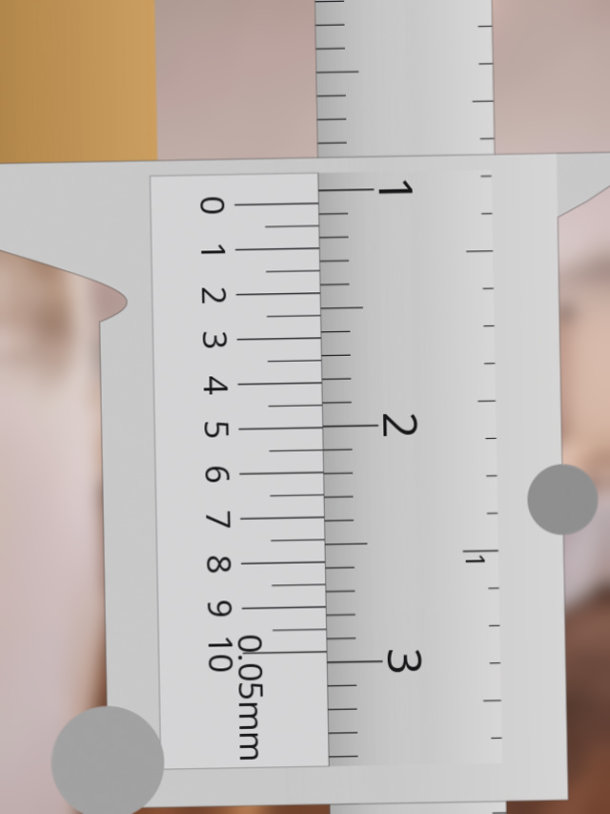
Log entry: 10.55 mm
